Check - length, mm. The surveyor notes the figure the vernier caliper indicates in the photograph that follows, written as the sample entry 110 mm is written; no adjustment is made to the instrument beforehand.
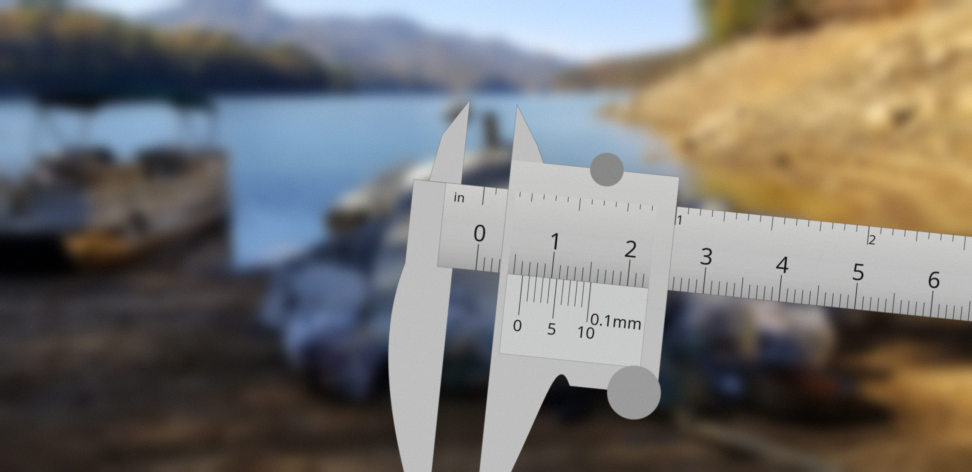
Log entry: 6.2 mm
